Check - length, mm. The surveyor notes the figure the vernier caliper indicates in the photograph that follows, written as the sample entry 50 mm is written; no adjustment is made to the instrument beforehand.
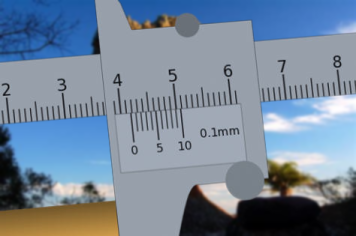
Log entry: 41.8 mm
